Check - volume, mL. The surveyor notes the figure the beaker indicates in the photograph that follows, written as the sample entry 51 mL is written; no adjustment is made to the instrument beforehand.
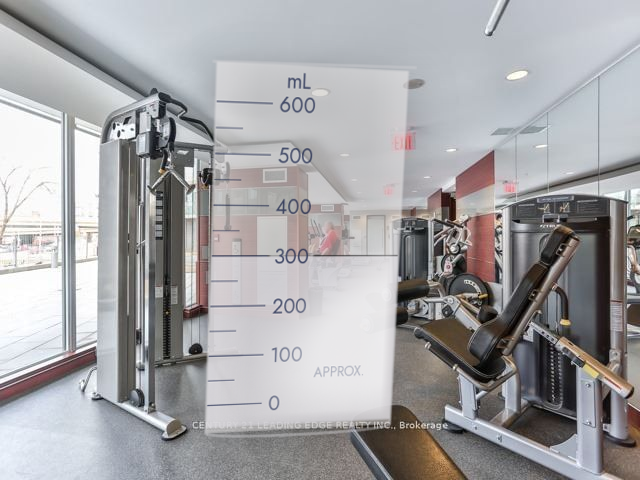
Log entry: 300 mL
